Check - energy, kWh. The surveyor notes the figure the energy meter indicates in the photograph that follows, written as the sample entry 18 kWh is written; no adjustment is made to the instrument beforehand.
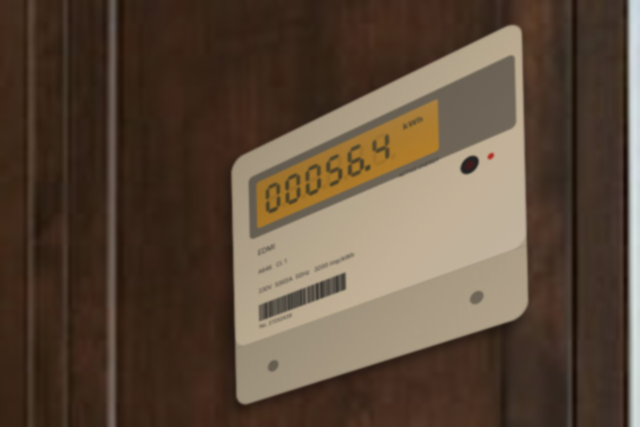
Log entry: 56.4 kWh
